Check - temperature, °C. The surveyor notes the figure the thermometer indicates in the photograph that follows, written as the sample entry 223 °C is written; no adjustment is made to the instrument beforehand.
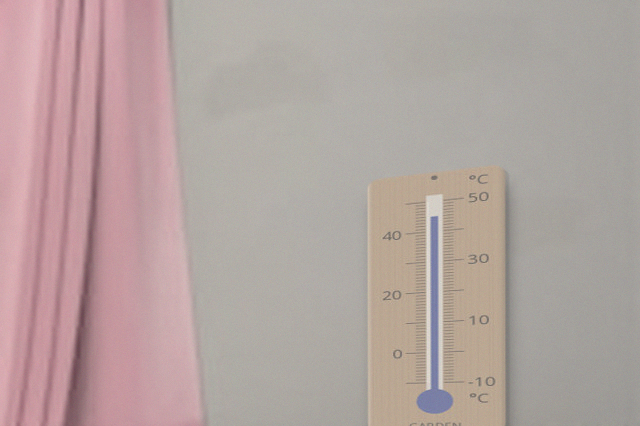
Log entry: 45 °C
